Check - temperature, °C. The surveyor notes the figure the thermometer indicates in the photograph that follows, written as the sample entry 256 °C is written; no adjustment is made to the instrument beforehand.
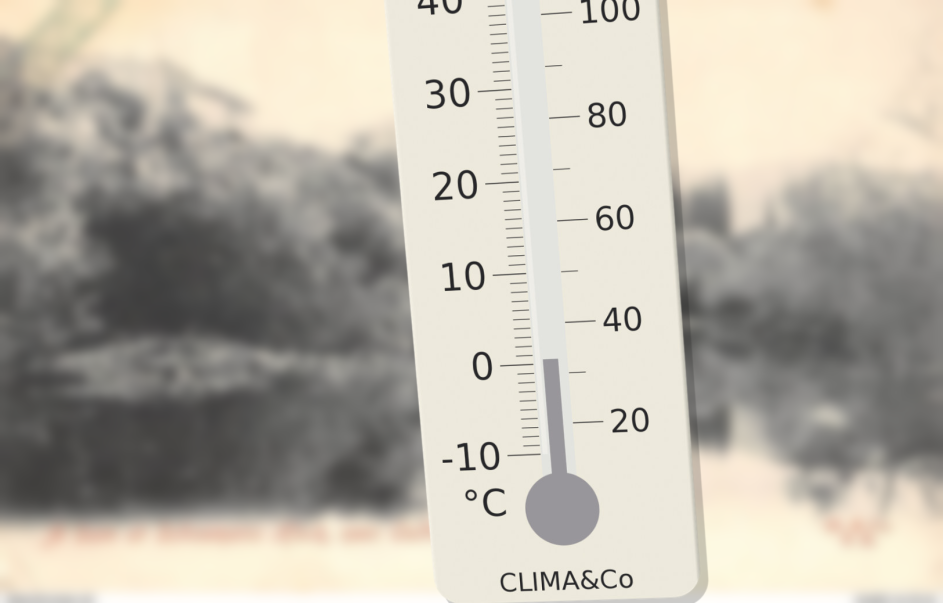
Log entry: 0.5 °C
